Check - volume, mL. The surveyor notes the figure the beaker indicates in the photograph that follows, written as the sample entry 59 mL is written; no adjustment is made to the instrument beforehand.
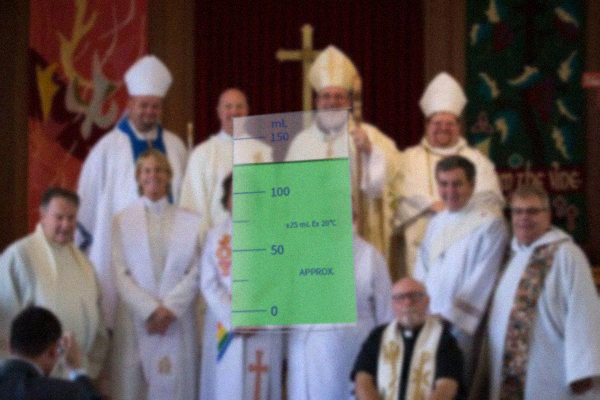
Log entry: 125 mL
